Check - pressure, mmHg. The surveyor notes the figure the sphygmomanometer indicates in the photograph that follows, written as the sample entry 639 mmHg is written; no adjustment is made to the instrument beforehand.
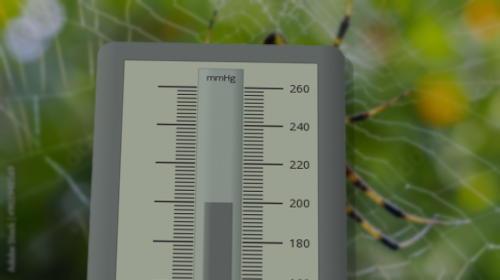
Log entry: 200 mmHg
